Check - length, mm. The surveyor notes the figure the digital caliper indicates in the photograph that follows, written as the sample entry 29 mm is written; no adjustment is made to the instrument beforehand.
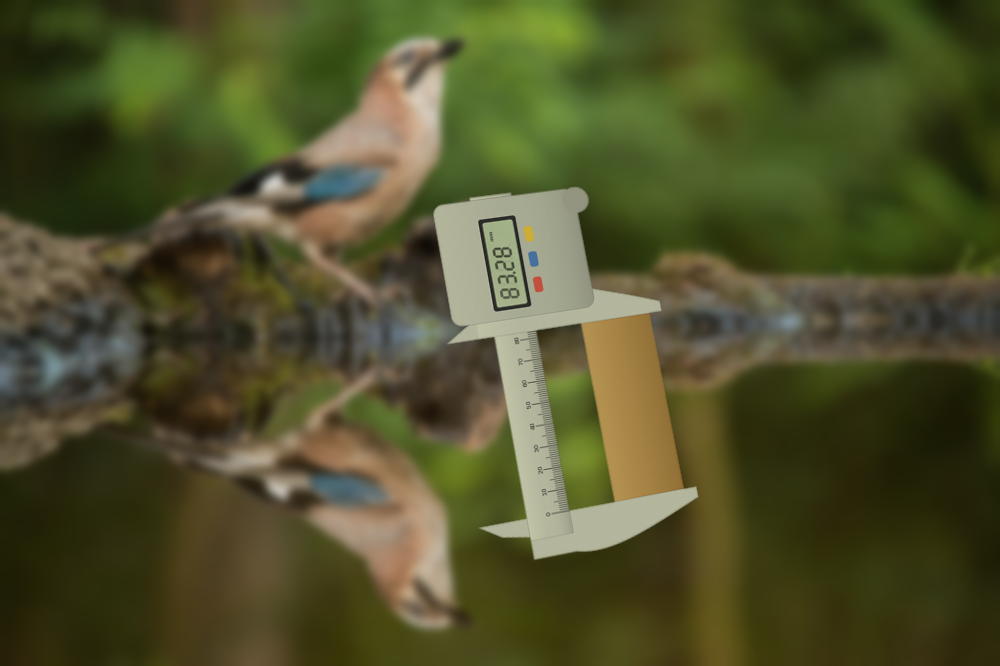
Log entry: 83.28 mm
